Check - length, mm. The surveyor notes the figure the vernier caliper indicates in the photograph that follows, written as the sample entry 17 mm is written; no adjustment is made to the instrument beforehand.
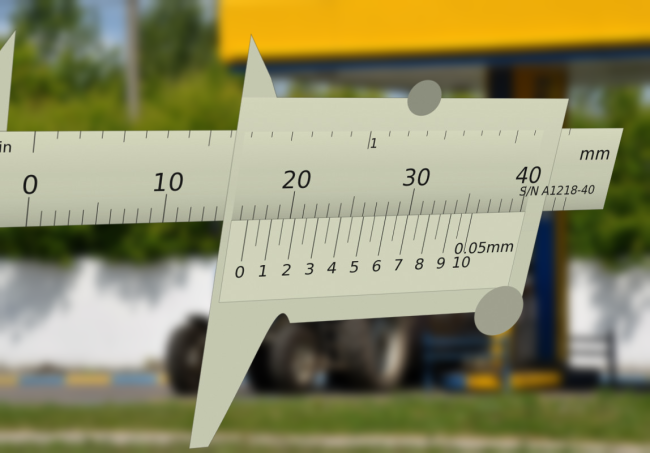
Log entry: 16.6 mm
